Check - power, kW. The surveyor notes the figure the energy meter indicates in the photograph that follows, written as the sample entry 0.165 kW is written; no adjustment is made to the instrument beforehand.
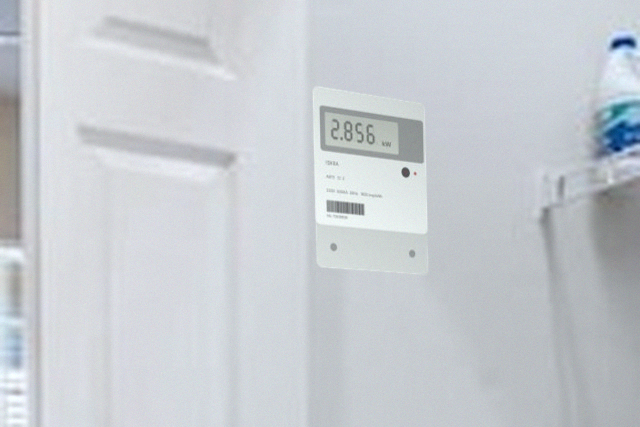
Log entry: 2.856 kW
